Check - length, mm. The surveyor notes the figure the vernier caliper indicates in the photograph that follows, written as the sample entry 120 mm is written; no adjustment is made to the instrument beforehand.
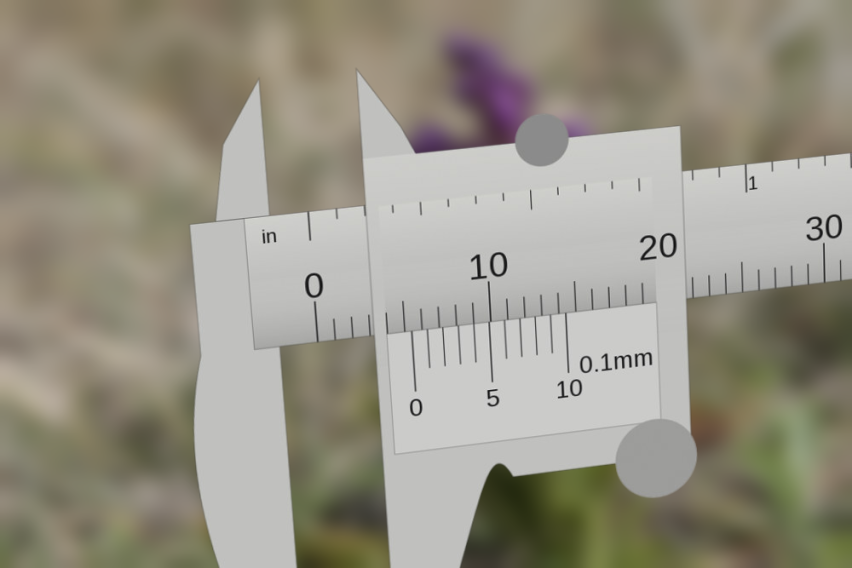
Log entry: 5.4 mm
